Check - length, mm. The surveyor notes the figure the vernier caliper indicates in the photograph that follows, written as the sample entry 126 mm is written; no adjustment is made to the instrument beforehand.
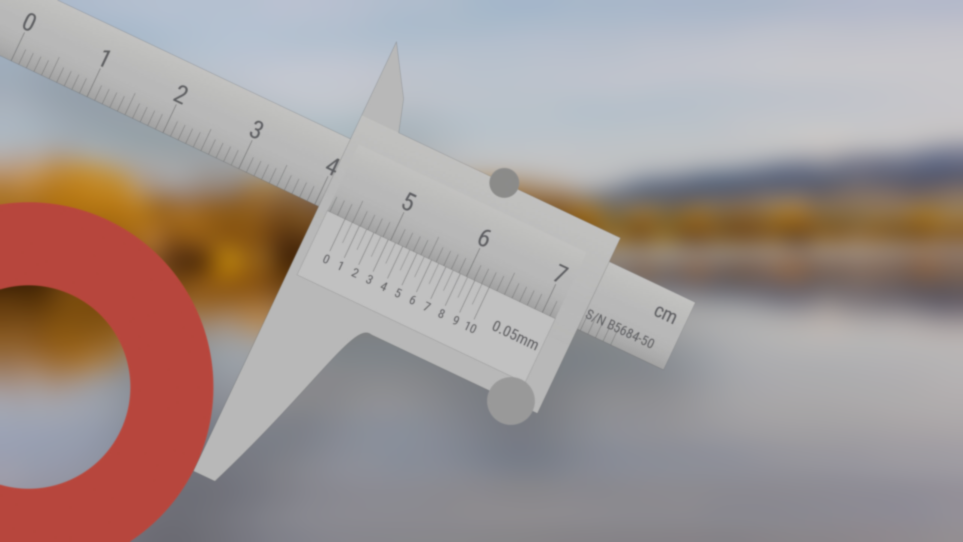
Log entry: 44.0 mm
